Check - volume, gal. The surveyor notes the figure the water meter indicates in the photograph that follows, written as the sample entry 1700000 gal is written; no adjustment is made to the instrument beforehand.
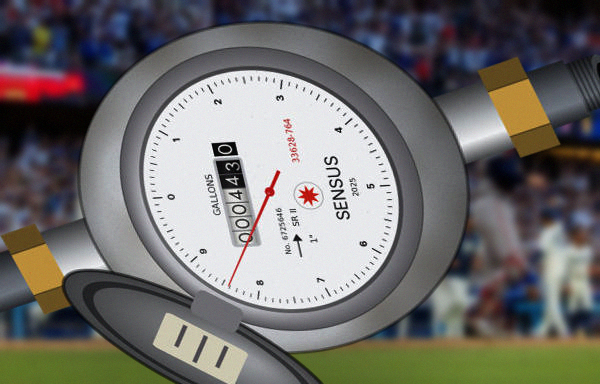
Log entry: 4428.4 gal
